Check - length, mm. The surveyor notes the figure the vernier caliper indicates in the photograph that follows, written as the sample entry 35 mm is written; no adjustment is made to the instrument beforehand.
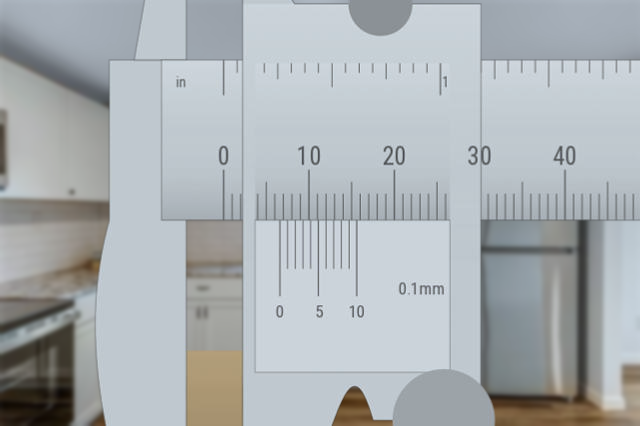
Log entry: 6.6 mm
